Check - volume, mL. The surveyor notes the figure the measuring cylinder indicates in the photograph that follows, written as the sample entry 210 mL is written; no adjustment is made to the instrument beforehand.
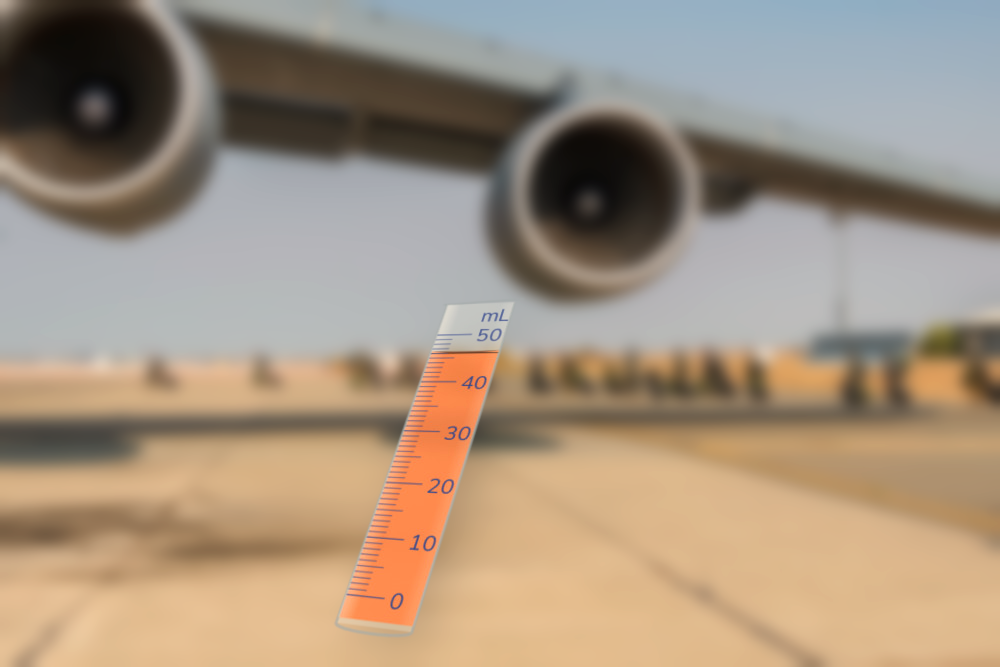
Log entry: 46 mL
